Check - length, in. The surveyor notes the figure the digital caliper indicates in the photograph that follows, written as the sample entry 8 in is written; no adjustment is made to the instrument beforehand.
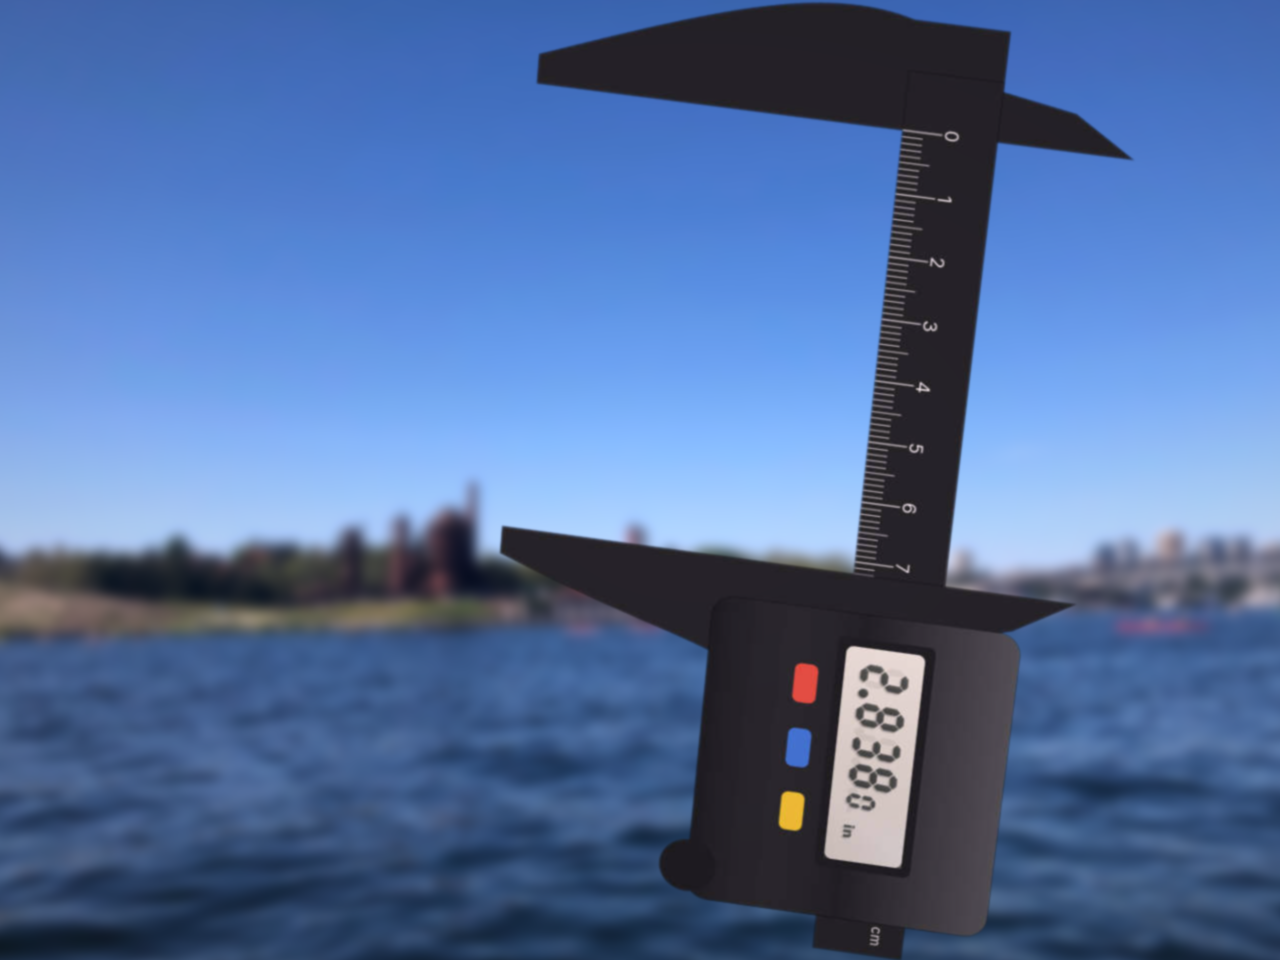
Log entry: 2.8380 in
